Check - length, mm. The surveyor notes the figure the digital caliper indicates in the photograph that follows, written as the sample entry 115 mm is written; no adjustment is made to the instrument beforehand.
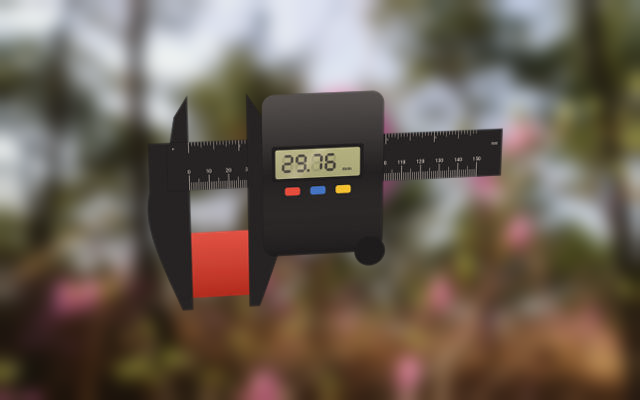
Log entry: 29.76 mm
